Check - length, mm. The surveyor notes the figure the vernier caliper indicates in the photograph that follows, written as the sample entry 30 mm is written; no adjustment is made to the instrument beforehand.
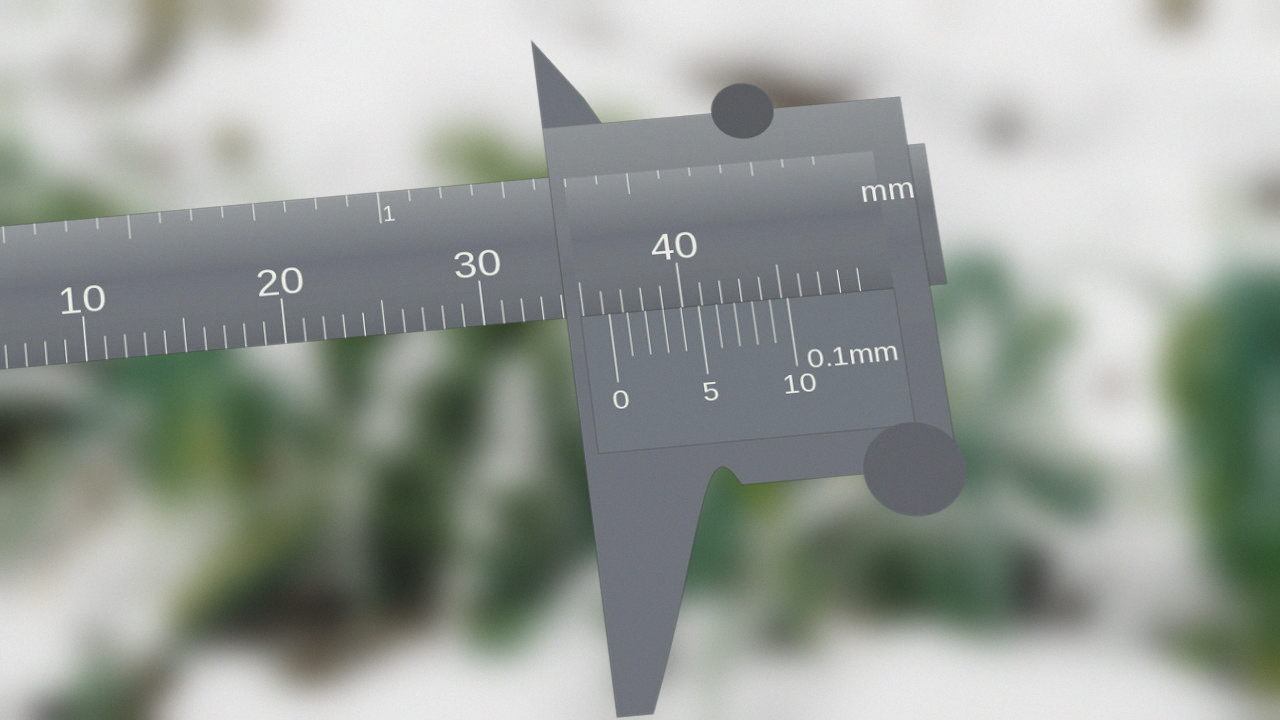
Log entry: 36.3 mm
